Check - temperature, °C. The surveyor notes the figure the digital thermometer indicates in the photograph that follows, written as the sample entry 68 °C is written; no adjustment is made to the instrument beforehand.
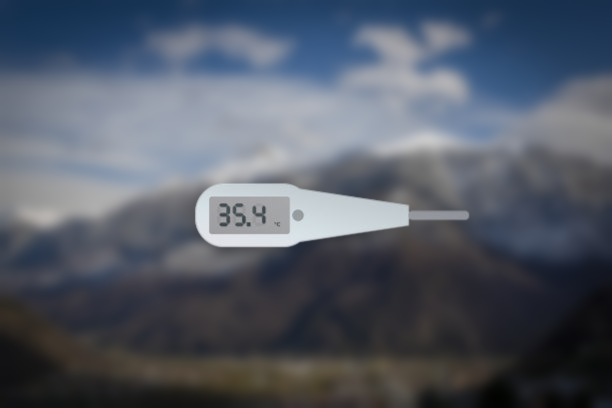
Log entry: 35.4 °C
